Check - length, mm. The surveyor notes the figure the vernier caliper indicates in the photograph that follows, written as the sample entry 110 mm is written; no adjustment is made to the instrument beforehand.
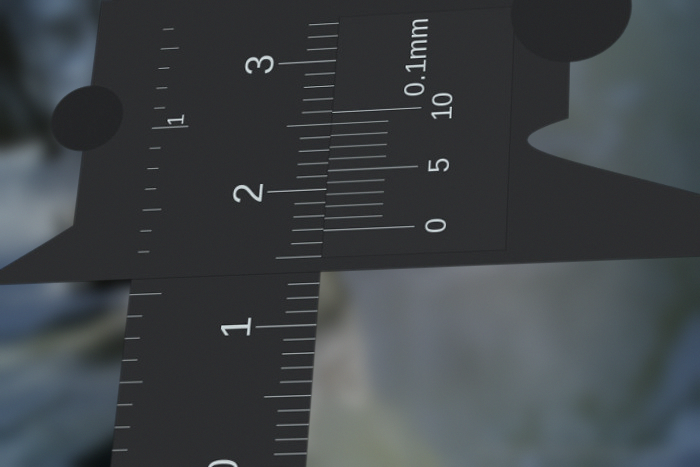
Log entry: 16.9 mm
